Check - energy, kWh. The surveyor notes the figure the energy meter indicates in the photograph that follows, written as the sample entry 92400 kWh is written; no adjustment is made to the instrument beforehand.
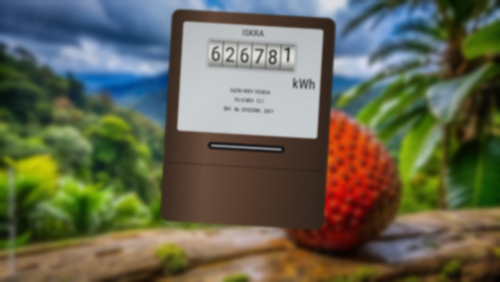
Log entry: 626781 kWh
